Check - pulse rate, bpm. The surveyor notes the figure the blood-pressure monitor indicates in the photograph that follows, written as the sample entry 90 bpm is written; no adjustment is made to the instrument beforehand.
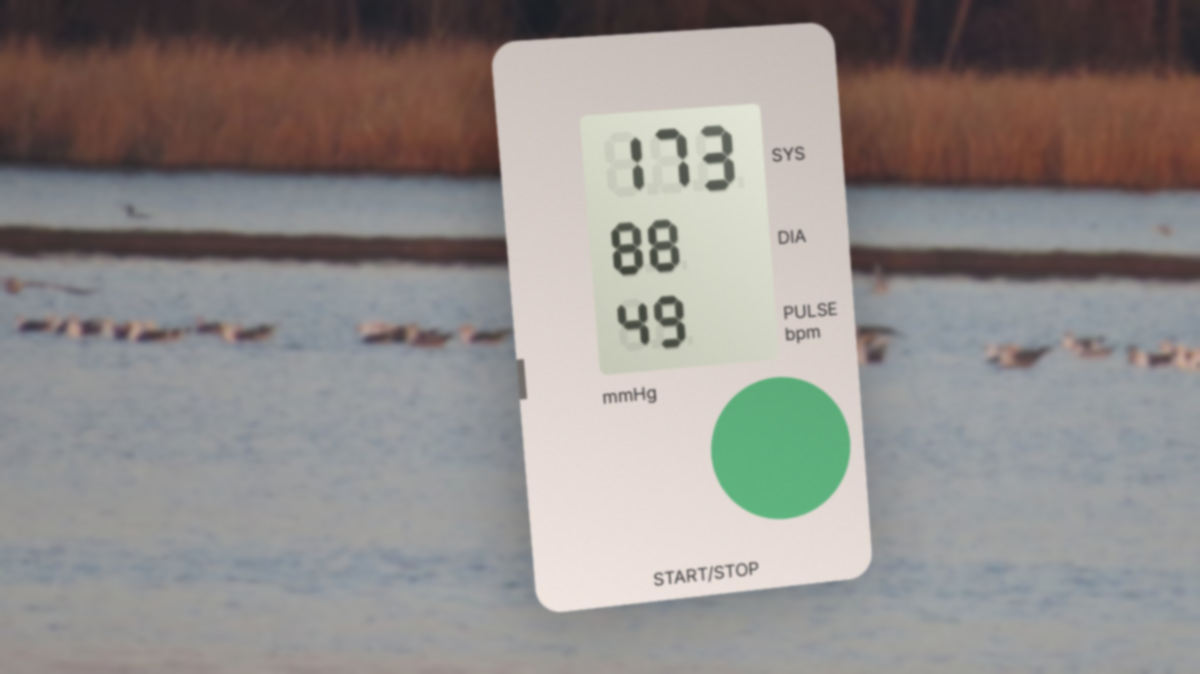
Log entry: 49 bpm
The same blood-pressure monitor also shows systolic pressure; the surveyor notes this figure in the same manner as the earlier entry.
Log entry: 173 mmHg
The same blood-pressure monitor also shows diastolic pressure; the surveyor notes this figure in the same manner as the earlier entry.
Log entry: 88 mmHg
